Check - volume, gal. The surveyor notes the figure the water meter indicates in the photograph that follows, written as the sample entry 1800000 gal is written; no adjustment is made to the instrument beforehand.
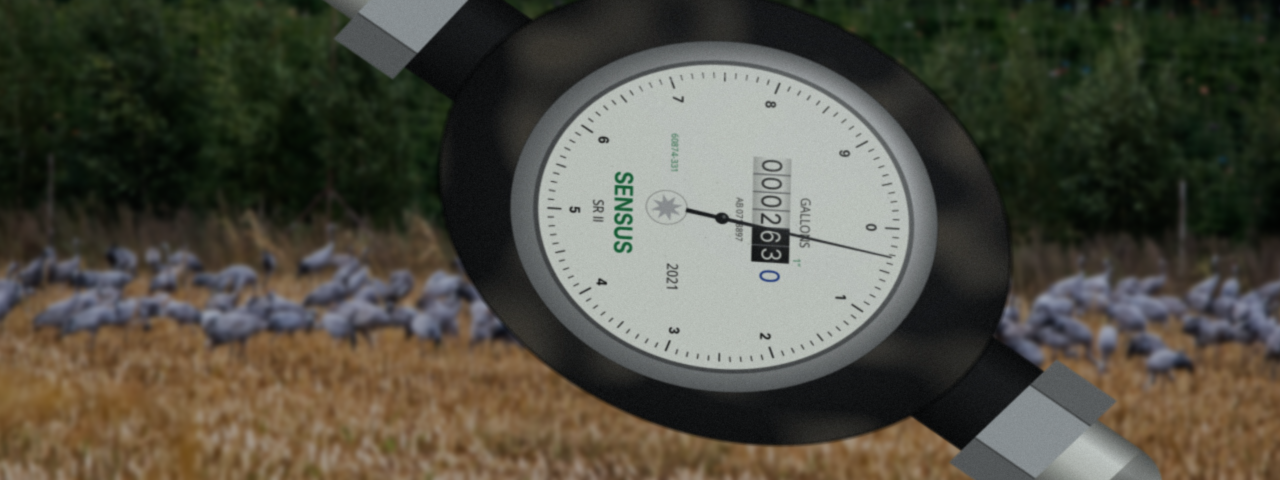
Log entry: 2630.3 gal
